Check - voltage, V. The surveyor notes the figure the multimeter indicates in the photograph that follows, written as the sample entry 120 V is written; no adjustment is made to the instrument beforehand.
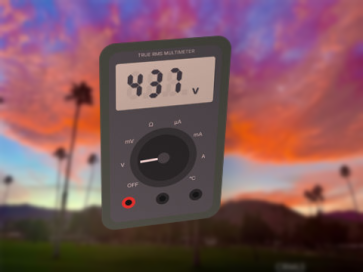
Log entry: 437 V
